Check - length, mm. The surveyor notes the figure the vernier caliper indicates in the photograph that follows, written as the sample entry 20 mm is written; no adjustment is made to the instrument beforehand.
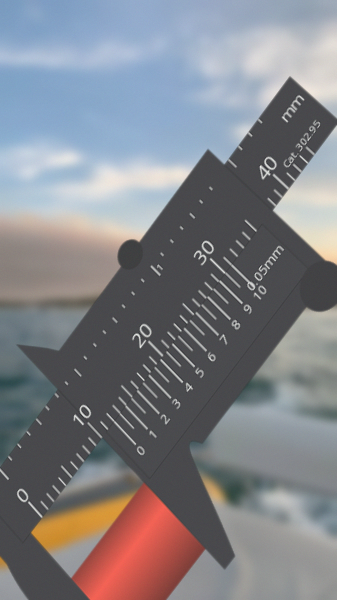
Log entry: 12.0 mm
